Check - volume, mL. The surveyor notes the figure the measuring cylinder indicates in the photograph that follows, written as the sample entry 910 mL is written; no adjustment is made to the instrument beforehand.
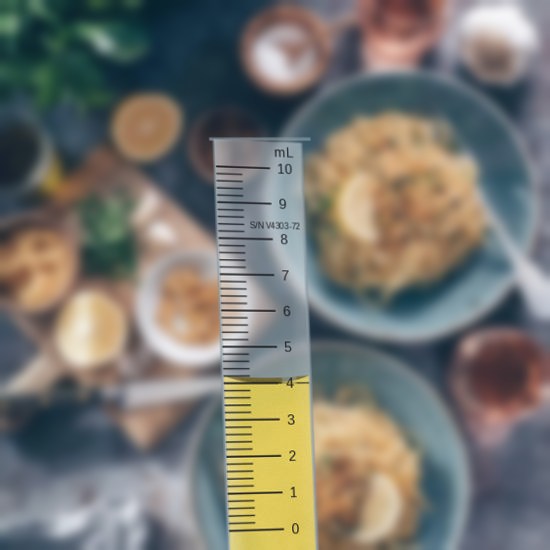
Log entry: 4 mL
